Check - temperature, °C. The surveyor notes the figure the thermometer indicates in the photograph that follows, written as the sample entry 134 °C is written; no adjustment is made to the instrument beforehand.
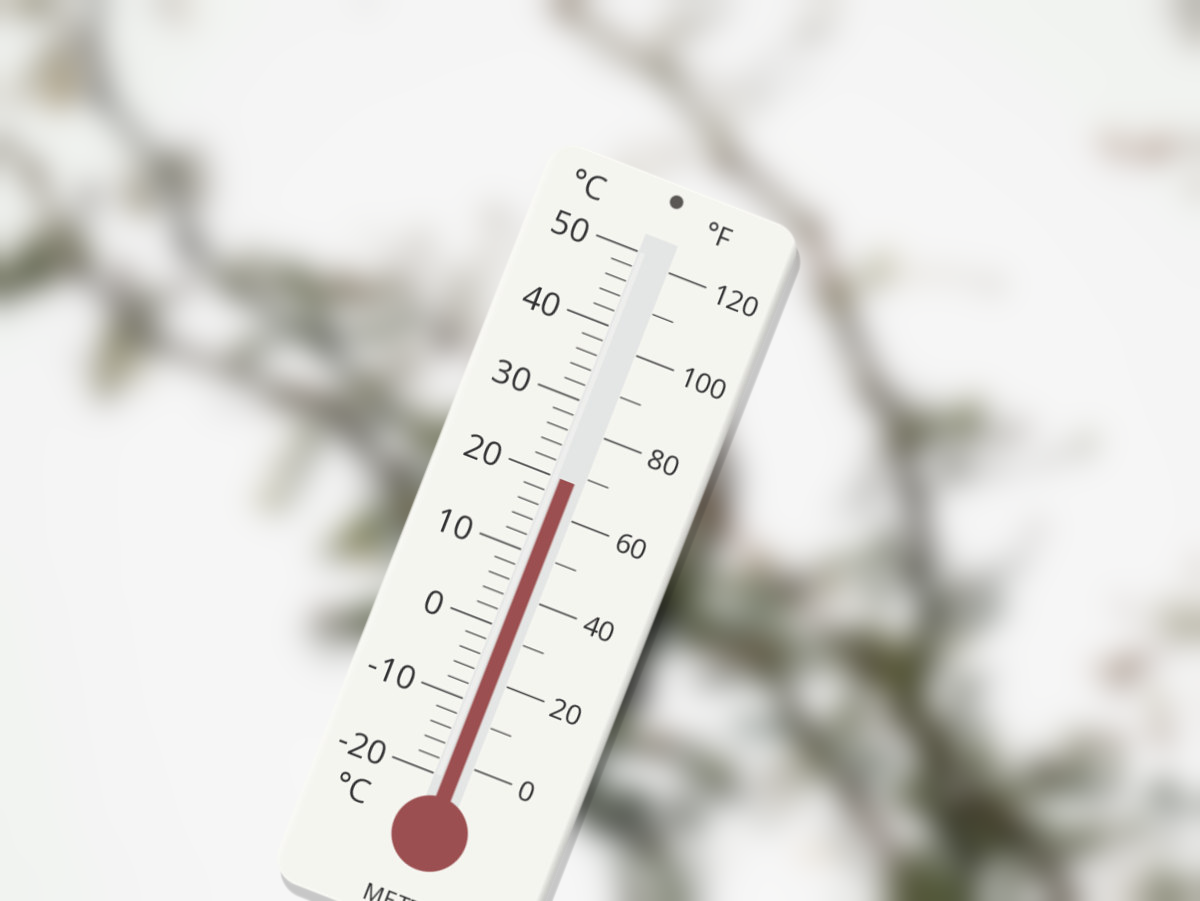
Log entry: 20 °C
